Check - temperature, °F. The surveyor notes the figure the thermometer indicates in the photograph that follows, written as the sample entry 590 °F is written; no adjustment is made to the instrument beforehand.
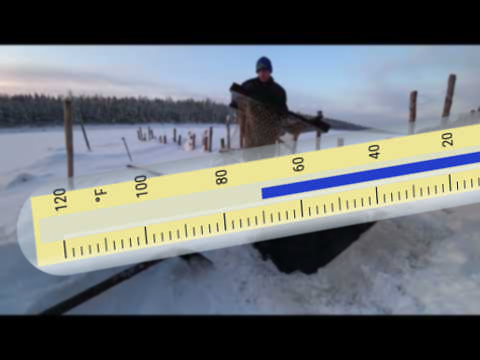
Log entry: 70 °F
